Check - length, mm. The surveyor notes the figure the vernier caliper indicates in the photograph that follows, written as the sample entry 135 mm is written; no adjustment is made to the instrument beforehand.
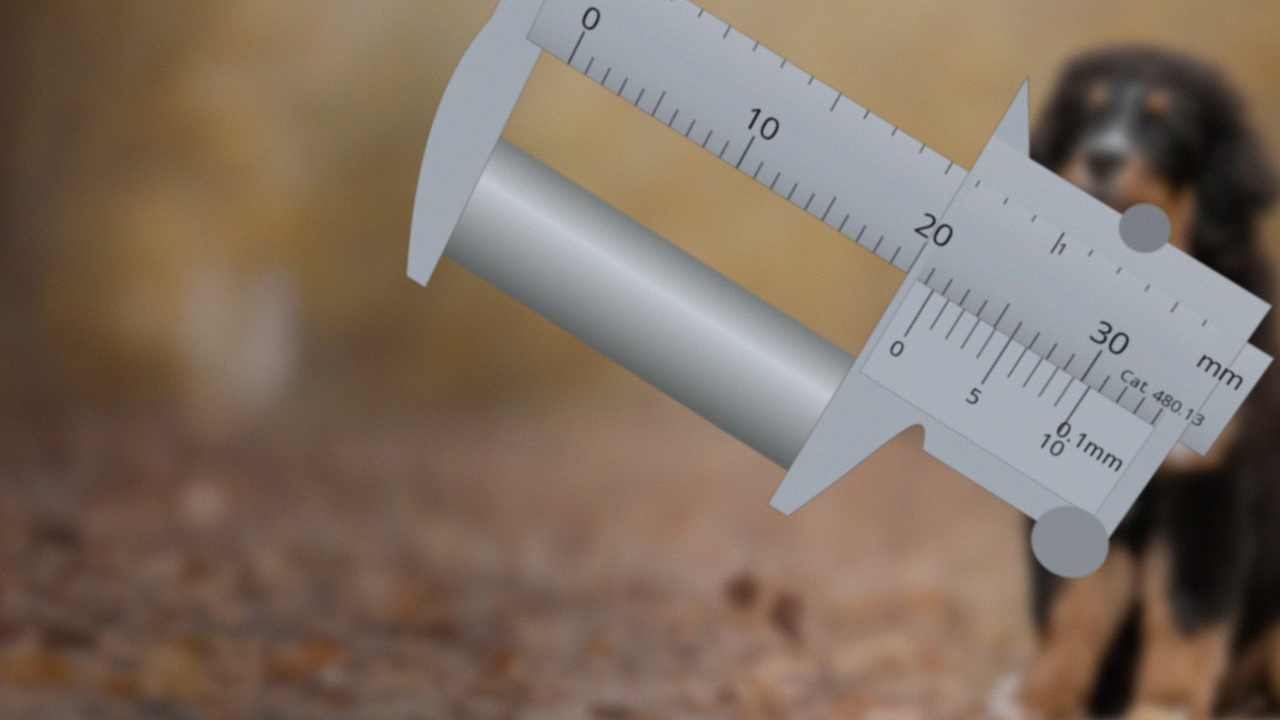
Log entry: 21.5 mm
